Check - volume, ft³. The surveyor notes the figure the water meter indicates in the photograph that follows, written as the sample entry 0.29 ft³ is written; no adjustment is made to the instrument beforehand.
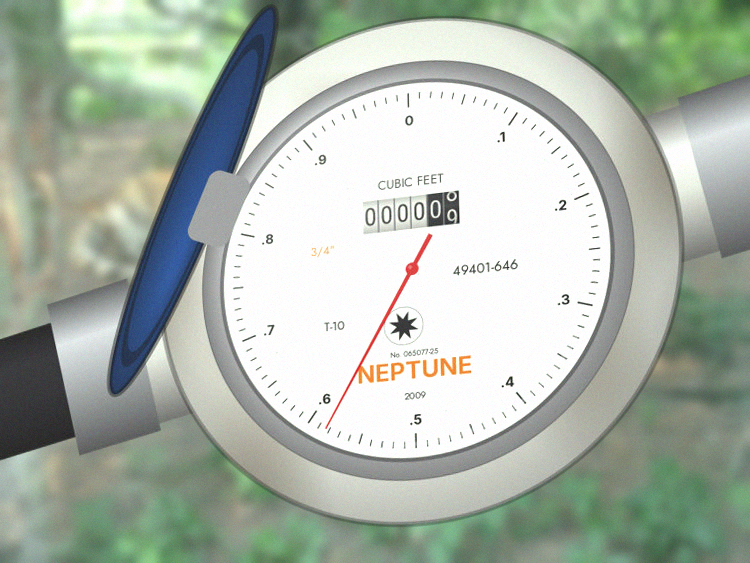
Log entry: 8.58 ft³
